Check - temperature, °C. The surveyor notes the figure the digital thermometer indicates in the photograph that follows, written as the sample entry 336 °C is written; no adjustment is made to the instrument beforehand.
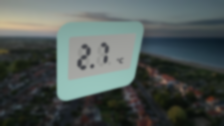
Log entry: 2.7 °C
